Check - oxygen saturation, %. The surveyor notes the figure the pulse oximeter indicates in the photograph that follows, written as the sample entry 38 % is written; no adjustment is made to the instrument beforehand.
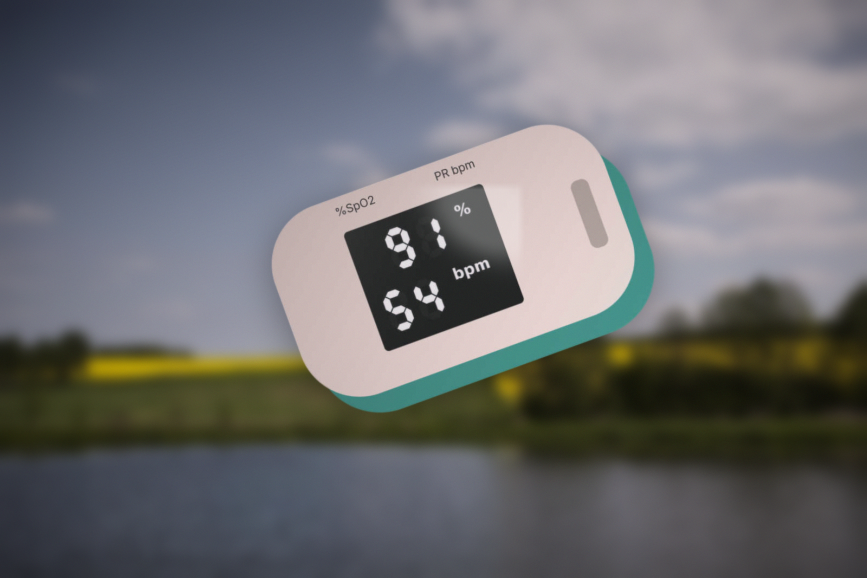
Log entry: 91 %
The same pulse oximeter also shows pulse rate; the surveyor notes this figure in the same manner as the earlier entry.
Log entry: 54 bpm
